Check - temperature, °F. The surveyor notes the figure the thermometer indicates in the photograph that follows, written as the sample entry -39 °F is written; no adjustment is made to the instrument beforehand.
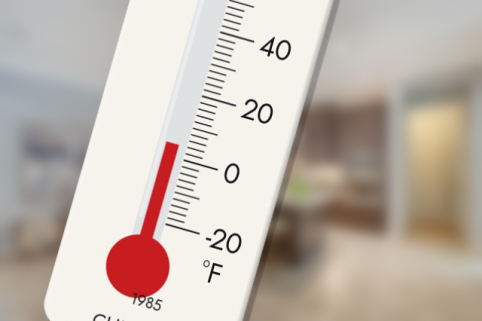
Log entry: 4 °F
